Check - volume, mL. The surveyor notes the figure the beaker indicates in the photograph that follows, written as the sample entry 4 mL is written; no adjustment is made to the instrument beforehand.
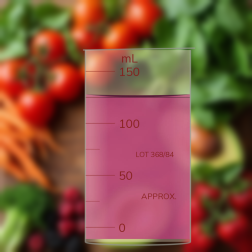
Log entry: 125 mL
